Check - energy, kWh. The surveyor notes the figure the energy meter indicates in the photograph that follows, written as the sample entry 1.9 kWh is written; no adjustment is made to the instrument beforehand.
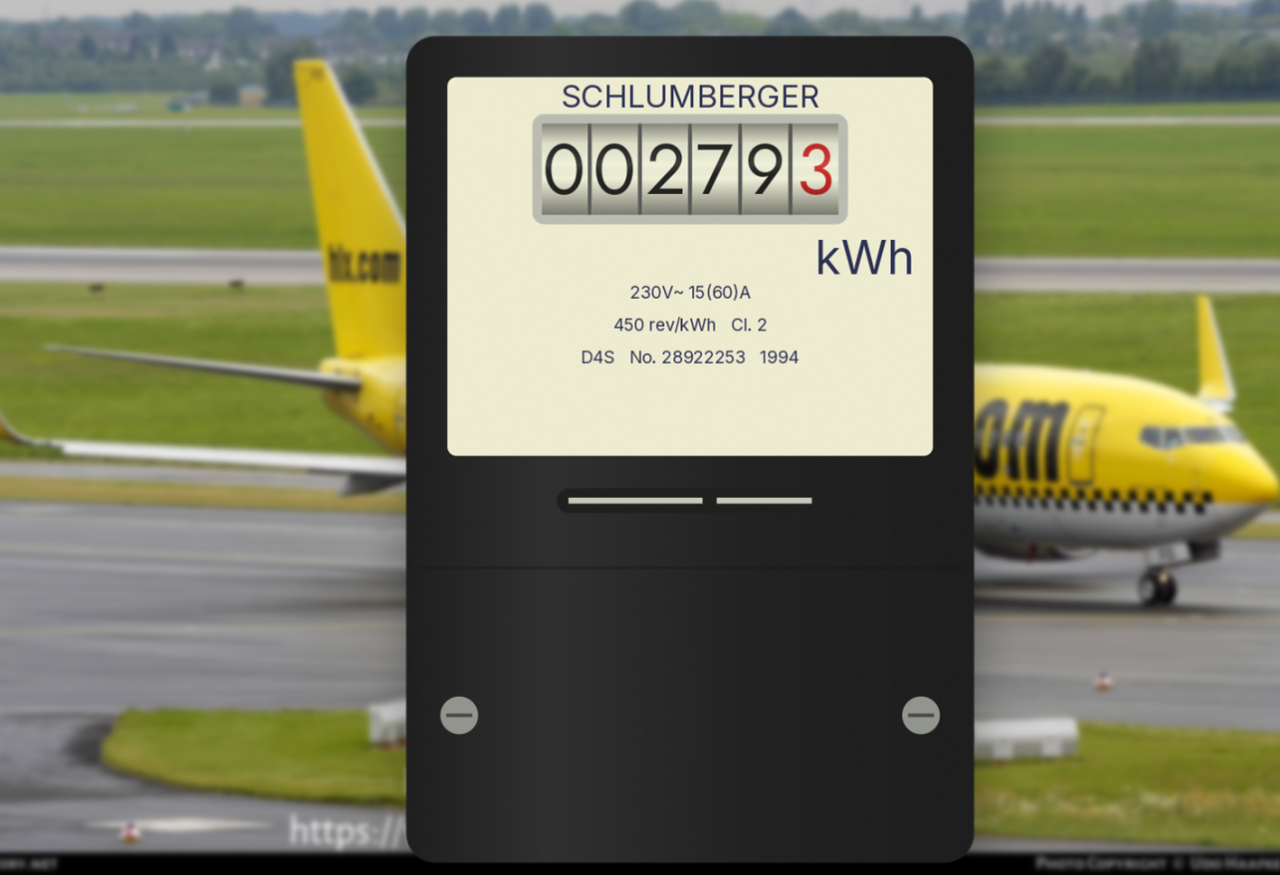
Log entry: 279.3 kWh
